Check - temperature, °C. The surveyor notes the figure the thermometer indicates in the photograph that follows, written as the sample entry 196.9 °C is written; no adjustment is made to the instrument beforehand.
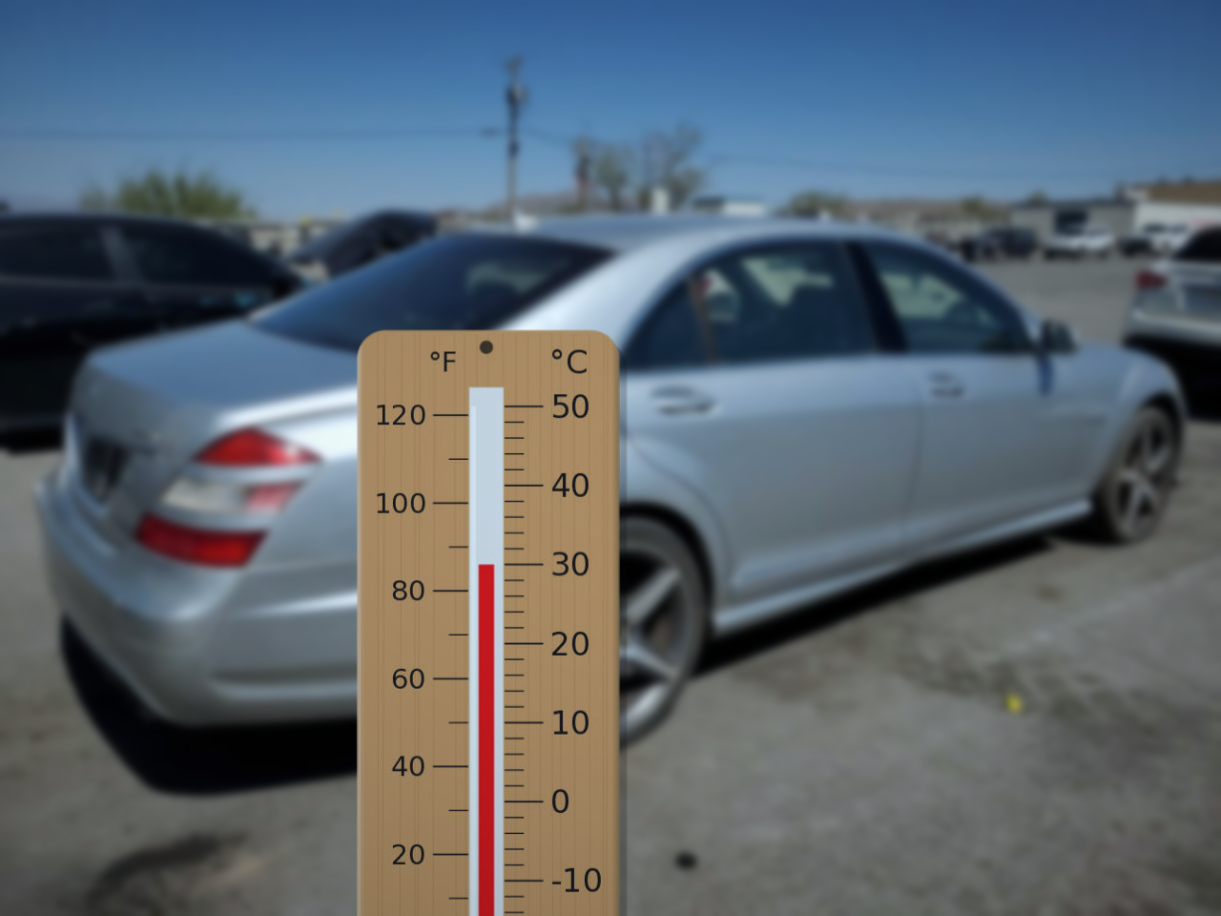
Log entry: 30 °C
